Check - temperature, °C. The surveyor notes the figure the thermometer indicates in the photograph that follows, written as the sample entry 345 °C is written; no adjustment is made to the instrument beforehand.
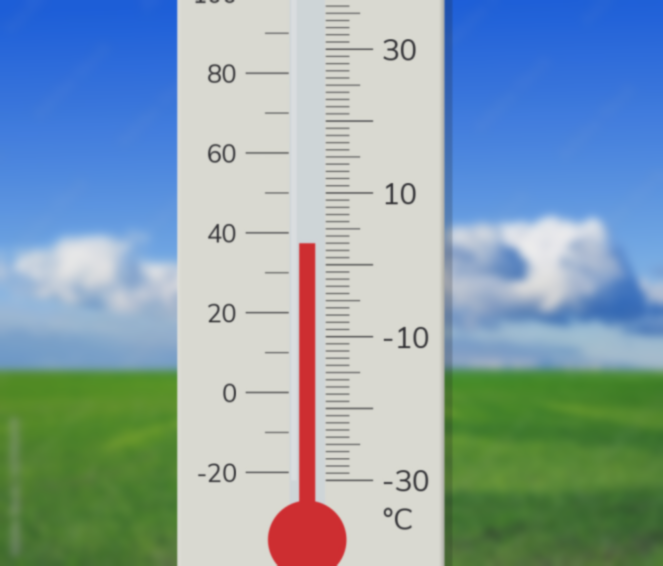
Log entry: 3 °C
